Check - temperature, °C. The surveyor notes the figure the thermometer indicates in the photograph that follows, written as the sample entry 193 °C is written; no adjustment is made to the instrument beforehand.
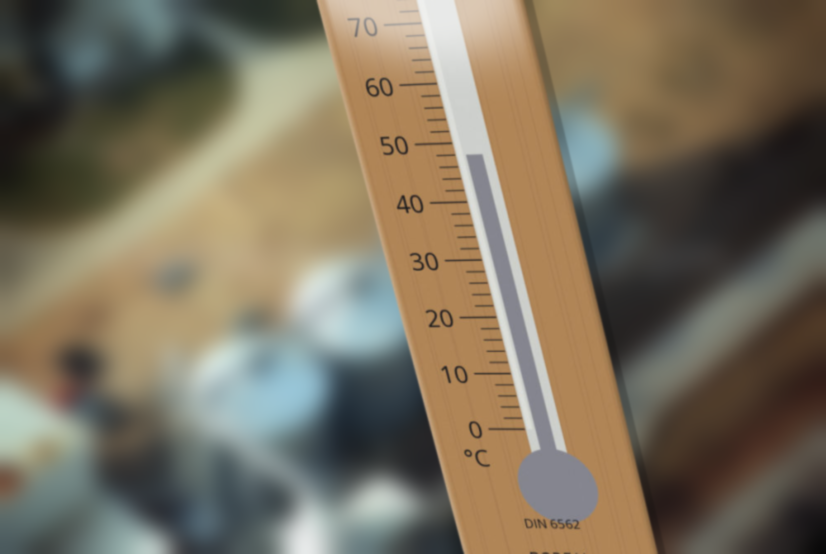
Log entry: 48 °C
